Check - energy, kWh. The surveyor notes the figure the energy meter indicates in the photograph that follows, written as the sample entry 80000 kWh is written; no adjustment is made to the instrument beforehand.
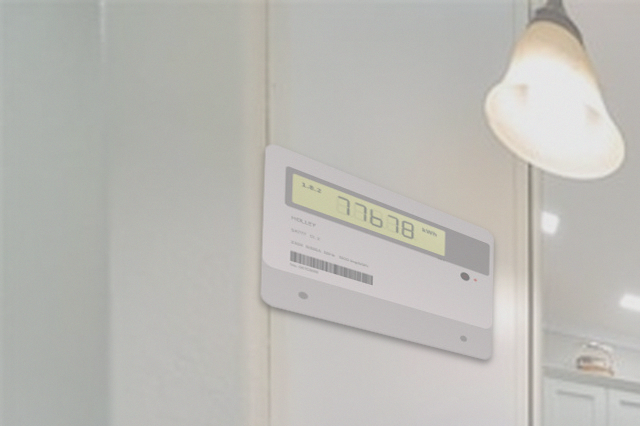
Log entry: 77678 kWh
